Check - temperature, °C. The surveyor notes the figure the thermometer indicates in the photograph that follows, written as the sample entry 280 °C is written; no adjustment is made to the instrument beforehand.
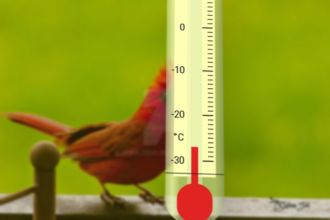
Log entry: -27 °C
